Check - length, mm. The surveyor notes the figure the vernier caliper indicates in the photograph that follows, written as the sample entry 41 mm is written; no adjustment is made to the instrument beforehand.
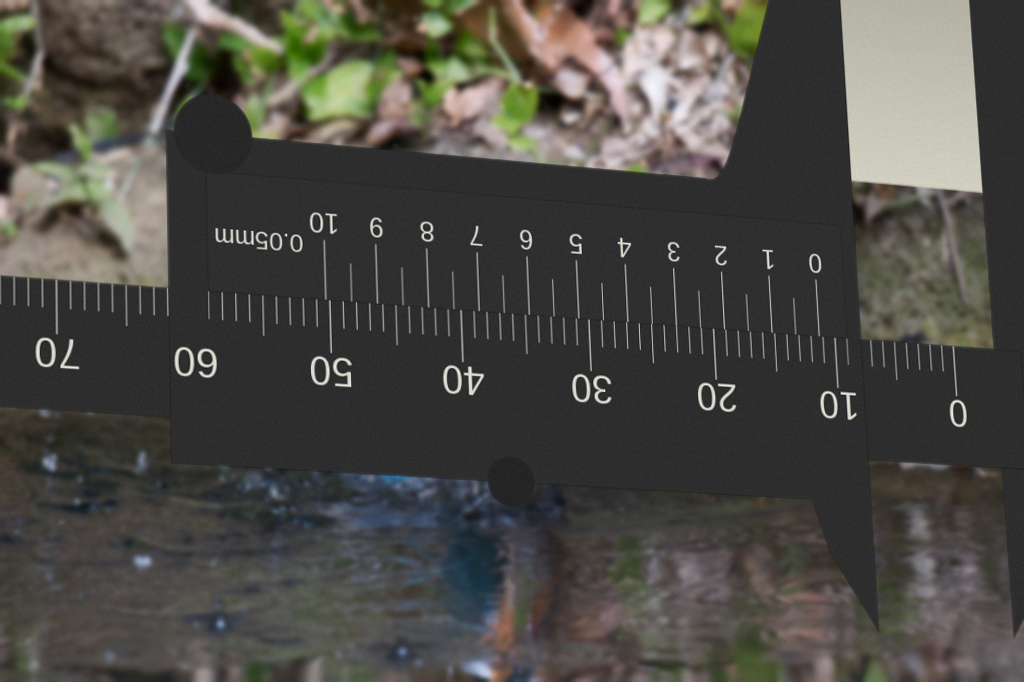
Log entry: 11.3 mm
